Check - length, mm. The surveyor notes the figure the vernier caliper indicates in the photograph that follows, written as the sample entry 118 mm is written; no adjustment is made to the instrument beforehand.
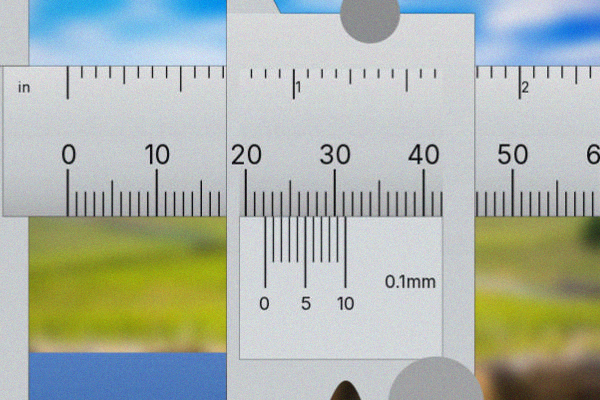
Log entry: 22.2 mm
